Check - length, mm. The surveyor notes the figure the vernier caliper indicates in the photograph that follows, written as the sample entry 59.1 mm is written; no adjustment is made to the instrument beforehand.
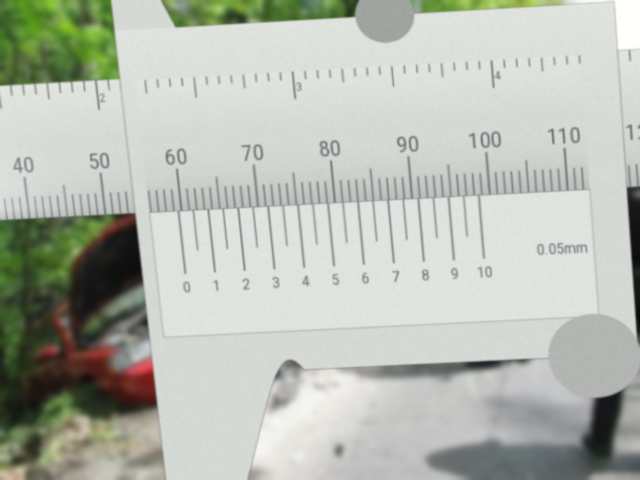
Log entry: 59.6 mm
